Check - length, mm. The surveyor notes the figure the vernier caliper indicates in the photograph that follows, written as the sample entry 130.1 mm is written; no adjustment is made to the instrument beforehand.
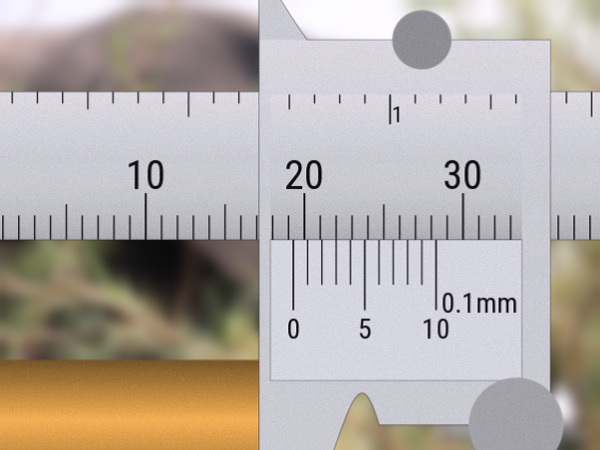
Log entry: 19.3 mm
